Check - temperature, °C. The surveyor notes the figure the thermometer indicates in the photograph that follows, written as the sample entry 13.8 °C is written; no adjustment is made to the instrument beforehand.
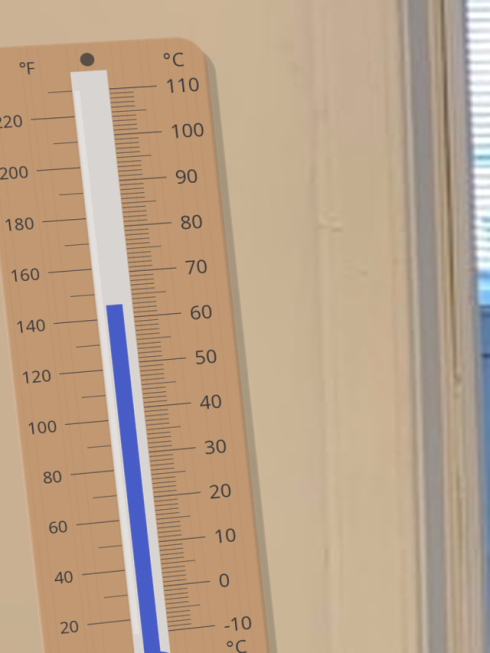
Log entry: 63 °C
